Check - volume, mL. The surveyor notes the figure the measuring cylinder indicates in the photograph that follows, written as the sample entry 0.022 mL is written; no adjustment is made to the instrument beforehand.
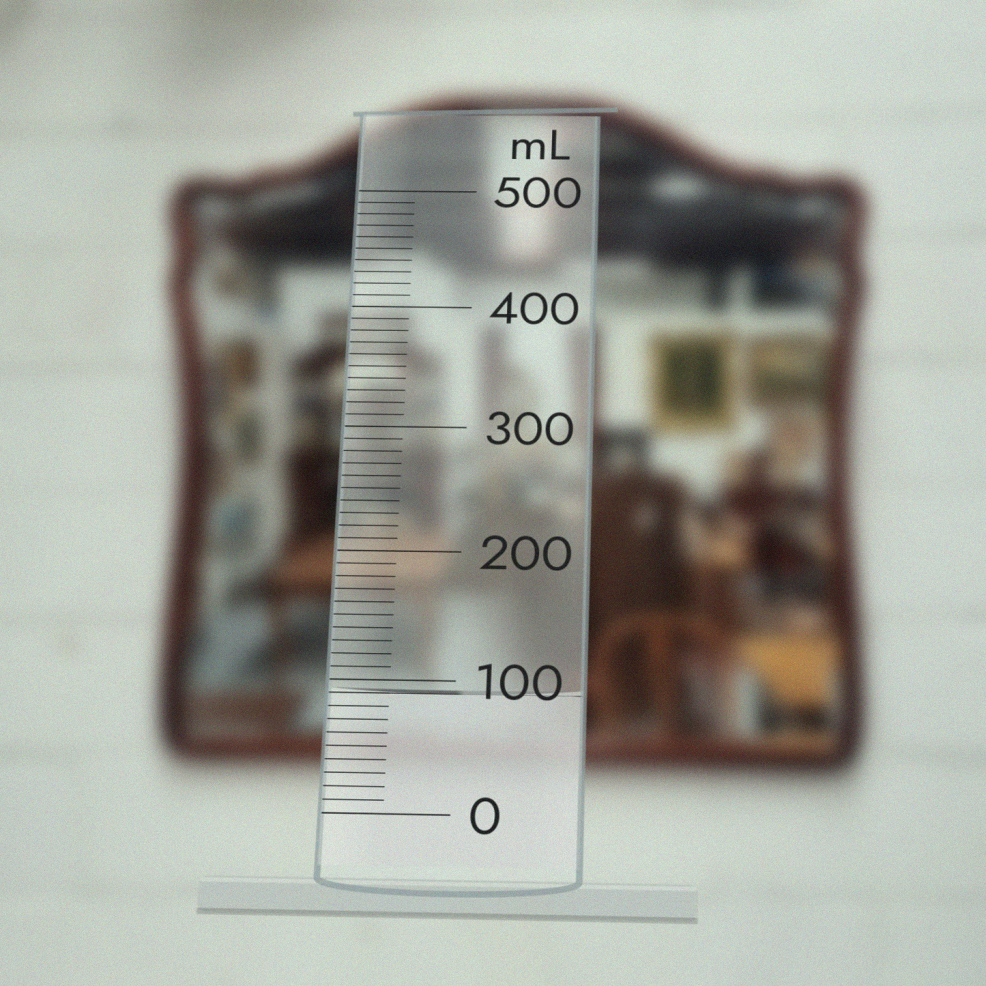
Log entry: 90 mL
